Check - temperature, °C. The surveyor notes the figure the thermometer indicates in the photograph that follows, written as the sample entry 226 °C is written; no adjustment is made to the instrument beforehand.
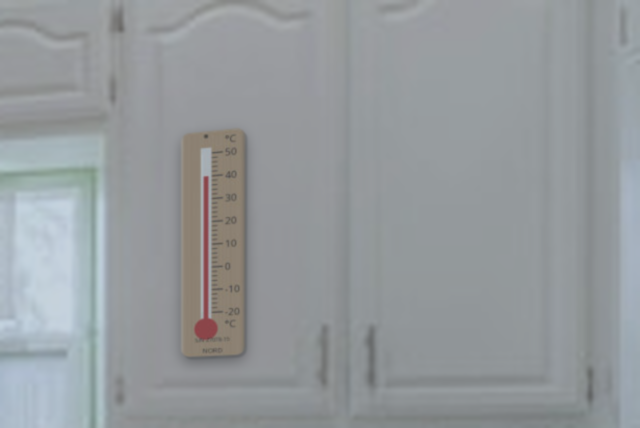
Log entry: 40 °C
